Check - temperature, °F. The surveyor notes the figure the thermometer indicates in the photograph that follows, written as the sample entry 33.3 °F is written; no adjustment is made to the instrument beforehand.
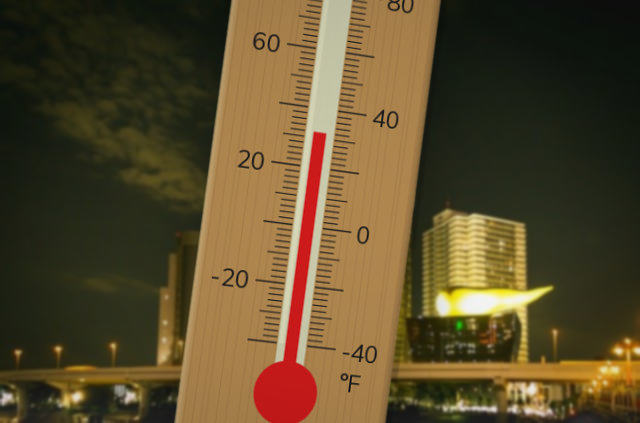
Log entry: 32 °F
